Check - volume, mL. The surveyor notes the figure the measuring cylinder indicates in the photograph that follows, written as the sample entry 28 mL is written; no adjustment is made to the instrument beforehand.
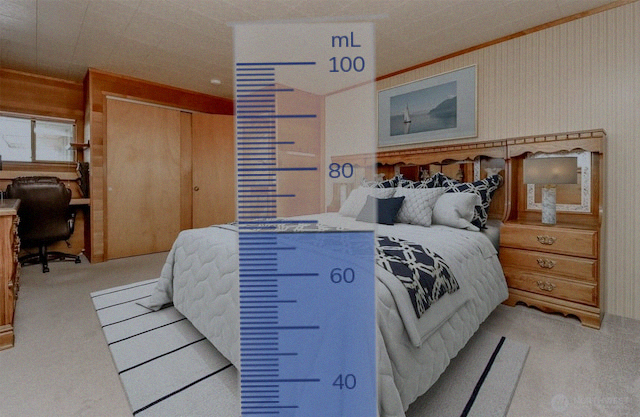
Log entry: 68 mL
